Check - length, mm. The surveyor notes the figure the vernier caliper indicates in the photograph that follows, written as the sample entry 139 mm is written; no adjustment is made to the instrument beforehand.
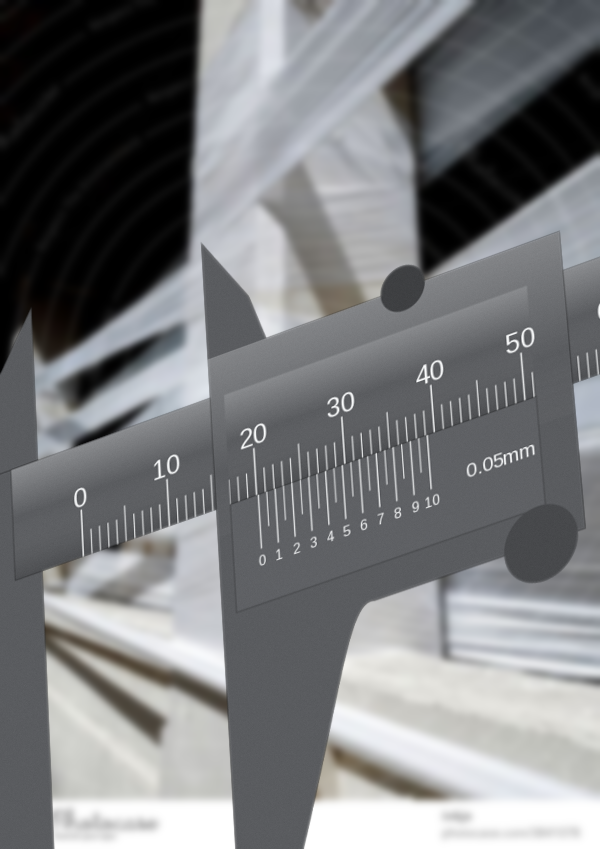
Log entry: 20.2 mm
